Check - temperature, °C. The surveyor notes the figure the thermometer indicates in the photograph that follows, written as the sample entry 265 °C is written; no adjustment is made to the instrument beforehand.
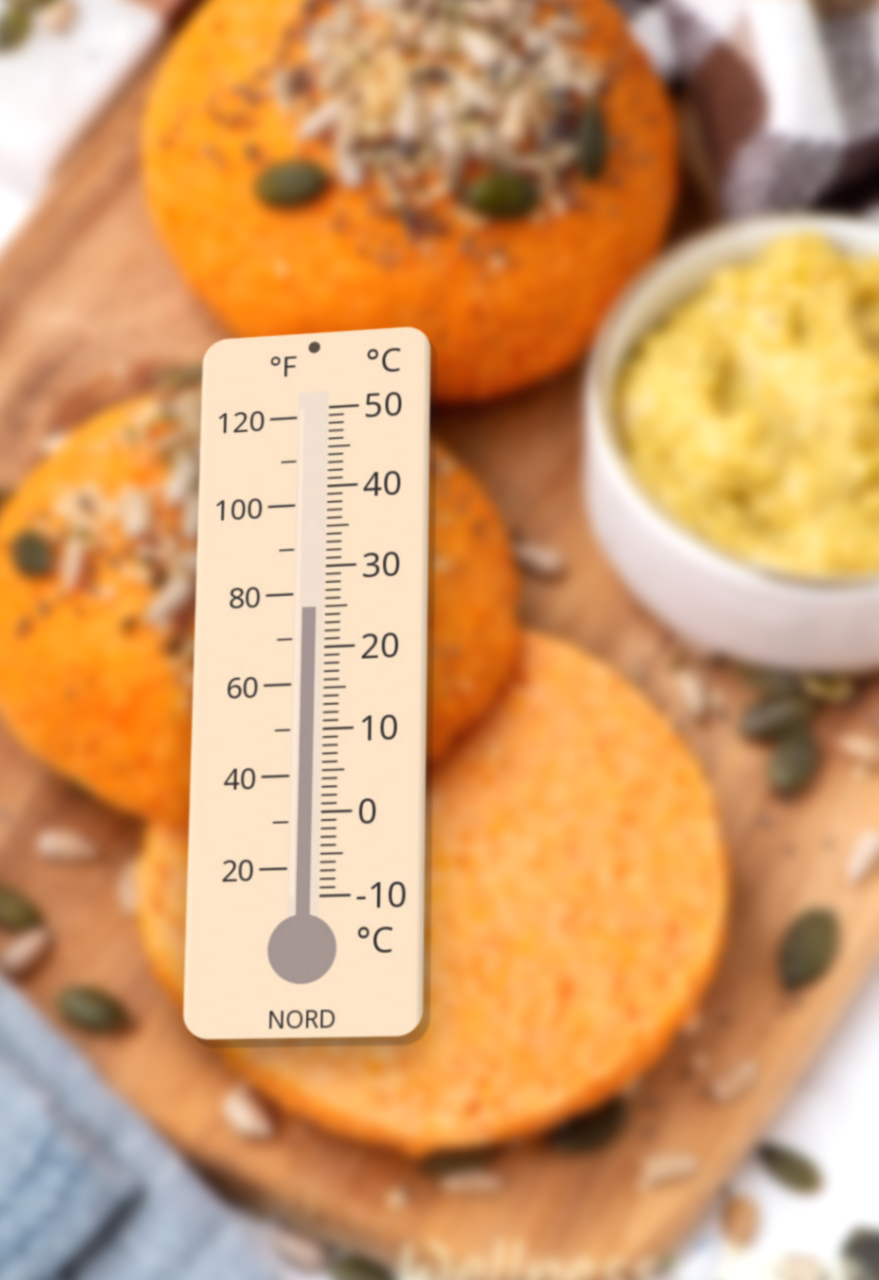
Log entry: 25 °C
